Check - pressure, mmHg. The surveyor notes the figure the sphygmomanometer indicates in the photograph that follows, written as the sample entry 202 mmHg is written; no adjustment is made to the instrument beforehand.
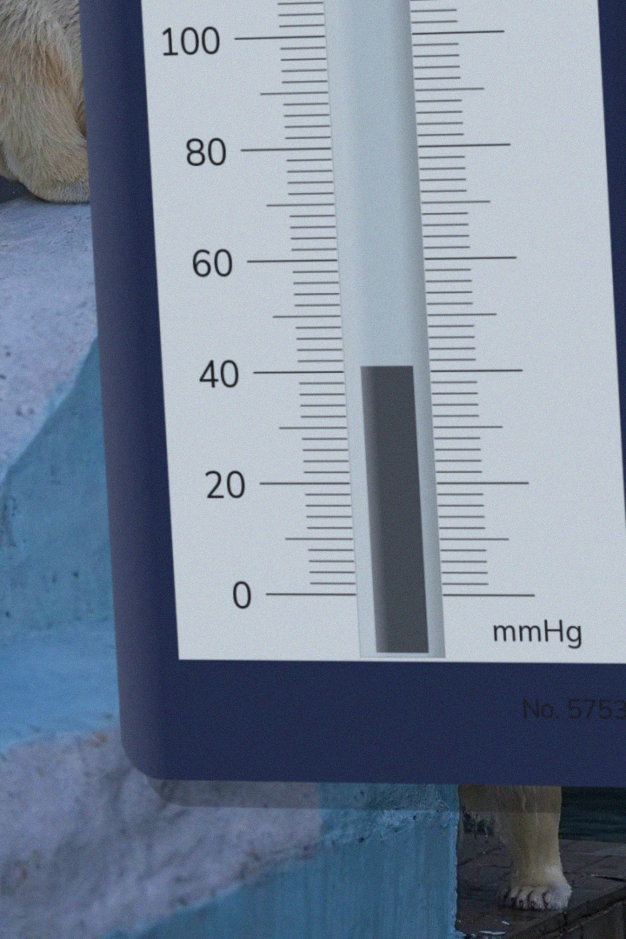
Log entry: 41 mmHg
